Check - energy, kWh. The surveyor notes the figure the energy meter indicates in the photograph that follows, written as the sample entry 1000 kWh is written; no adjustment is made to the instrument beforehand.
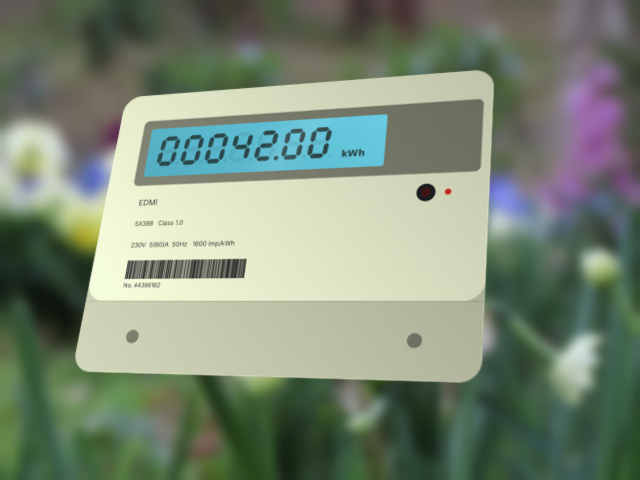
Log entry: 42.00 kWh
